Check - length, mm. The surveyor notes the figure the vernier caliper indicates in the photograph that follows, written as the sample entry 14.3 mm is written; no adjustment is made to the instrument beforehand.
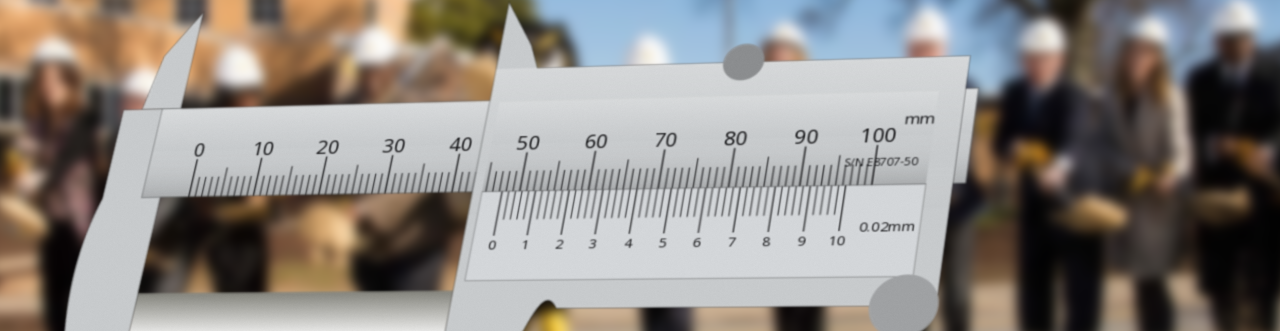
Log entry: 47.4 mm
